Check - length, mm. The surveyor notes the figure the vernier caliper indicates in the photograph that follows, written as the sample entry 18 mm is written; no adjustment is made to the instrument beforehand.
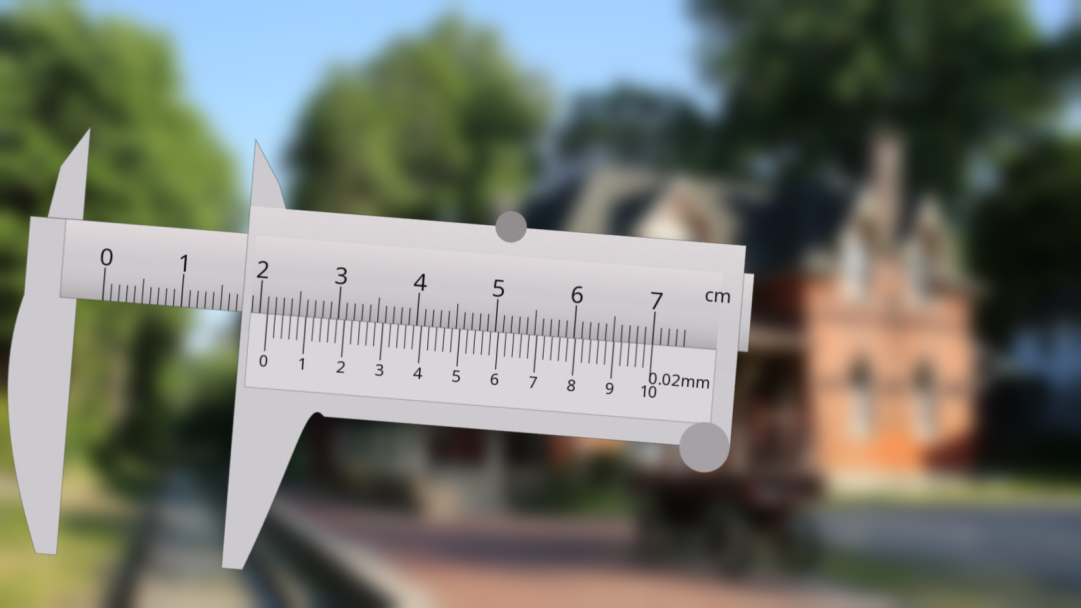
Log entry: 21.0 mm
